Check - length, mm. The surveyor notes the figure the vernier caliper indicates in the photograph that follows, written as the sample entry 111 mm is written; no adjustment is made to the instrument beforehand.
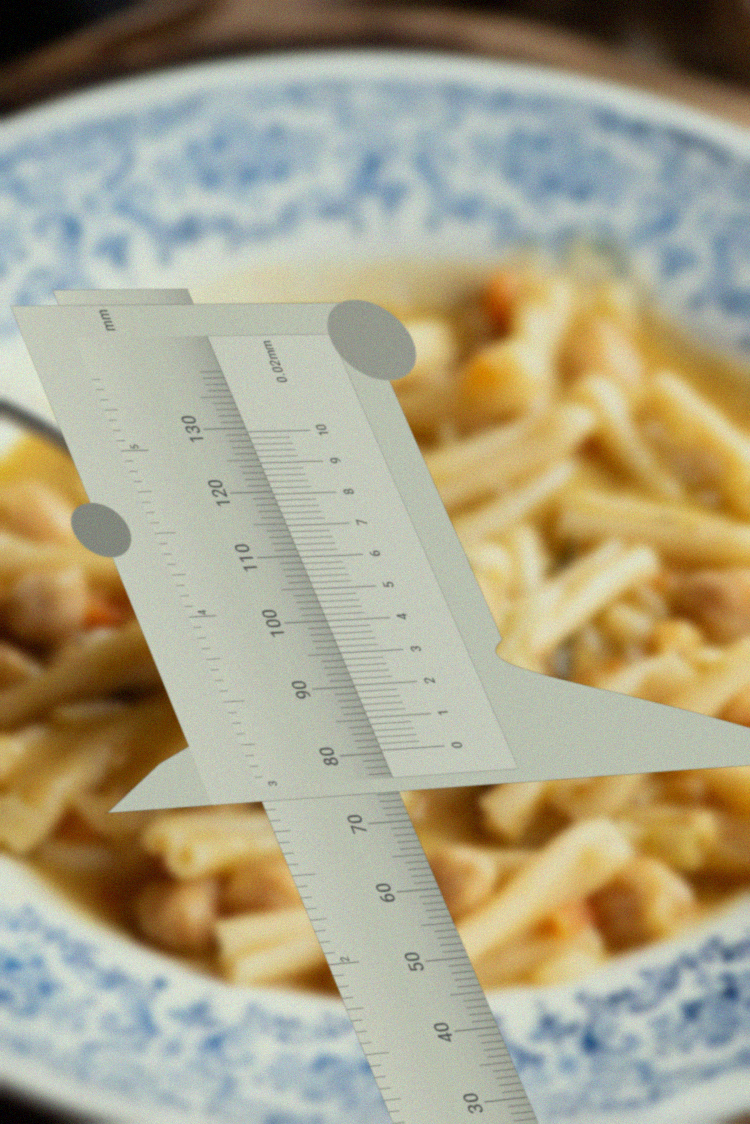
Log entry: 80.4 mm
